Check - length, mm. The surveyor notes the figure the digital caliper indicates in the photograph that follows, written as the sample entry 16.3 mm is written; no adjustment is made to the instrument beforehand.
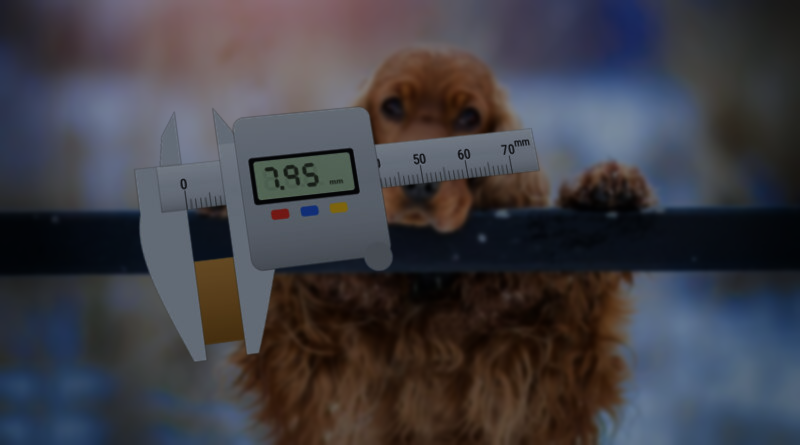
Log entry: 7.95 mm
